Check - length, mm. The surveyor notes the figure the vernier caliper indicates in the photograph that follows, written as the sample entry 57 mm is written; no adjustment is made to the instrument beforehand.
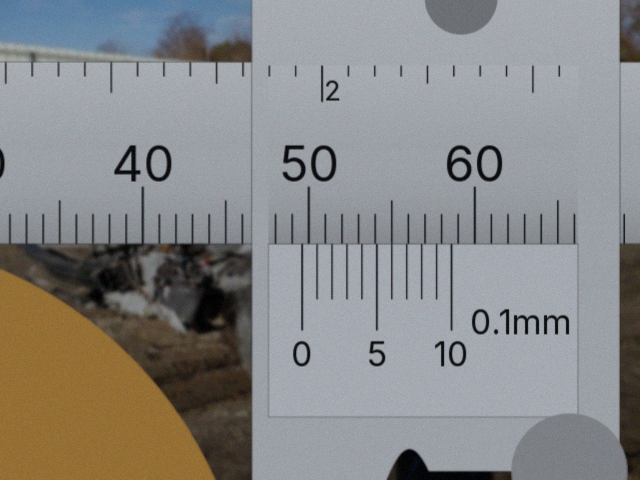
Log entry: 49.6 mm
